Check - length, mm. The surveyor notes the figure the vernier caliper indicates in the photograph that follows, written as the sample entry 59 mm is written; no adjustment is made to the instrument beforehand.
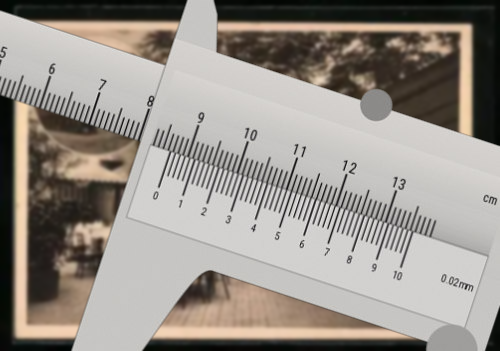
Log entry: 86.5 mm
